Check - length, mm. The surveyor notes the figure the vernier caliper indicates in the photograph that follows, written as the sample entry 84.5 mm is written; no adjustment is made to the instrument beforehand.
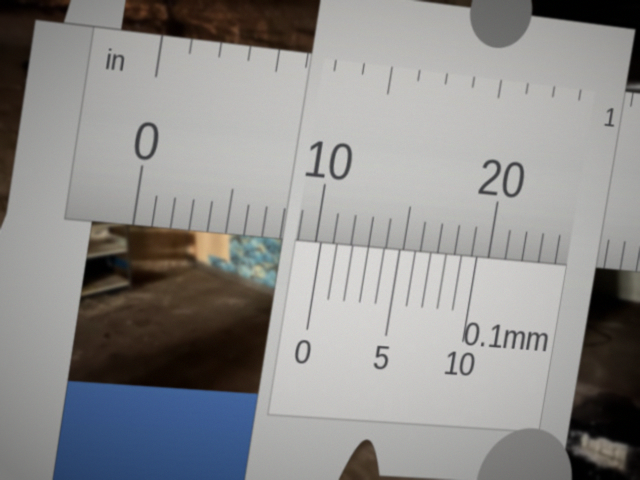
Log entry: 10.3 mm
